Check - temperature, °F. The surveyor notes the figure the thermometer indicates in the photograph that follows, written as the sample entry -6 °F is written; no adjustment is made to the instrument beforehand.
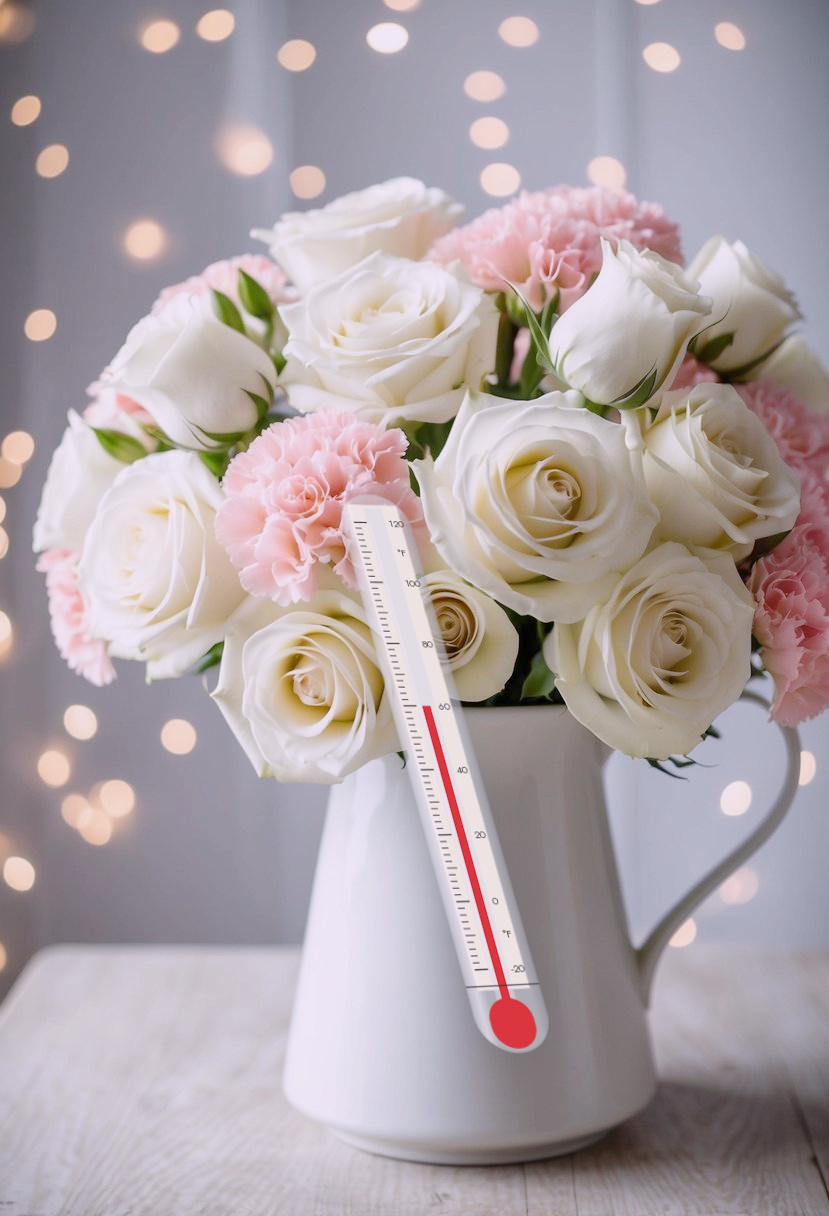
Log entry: 60 °F
